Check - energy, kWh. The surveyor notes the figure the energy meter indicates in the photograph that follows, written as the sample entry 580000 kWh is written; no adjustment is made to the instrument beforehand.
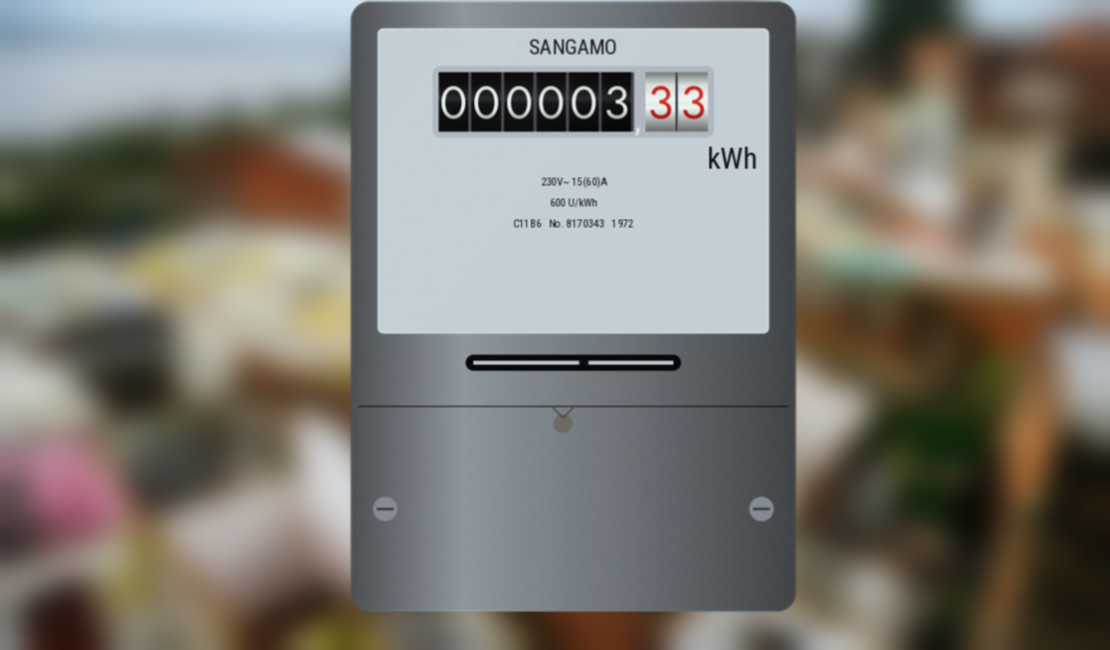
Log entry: 3.33 kWh
